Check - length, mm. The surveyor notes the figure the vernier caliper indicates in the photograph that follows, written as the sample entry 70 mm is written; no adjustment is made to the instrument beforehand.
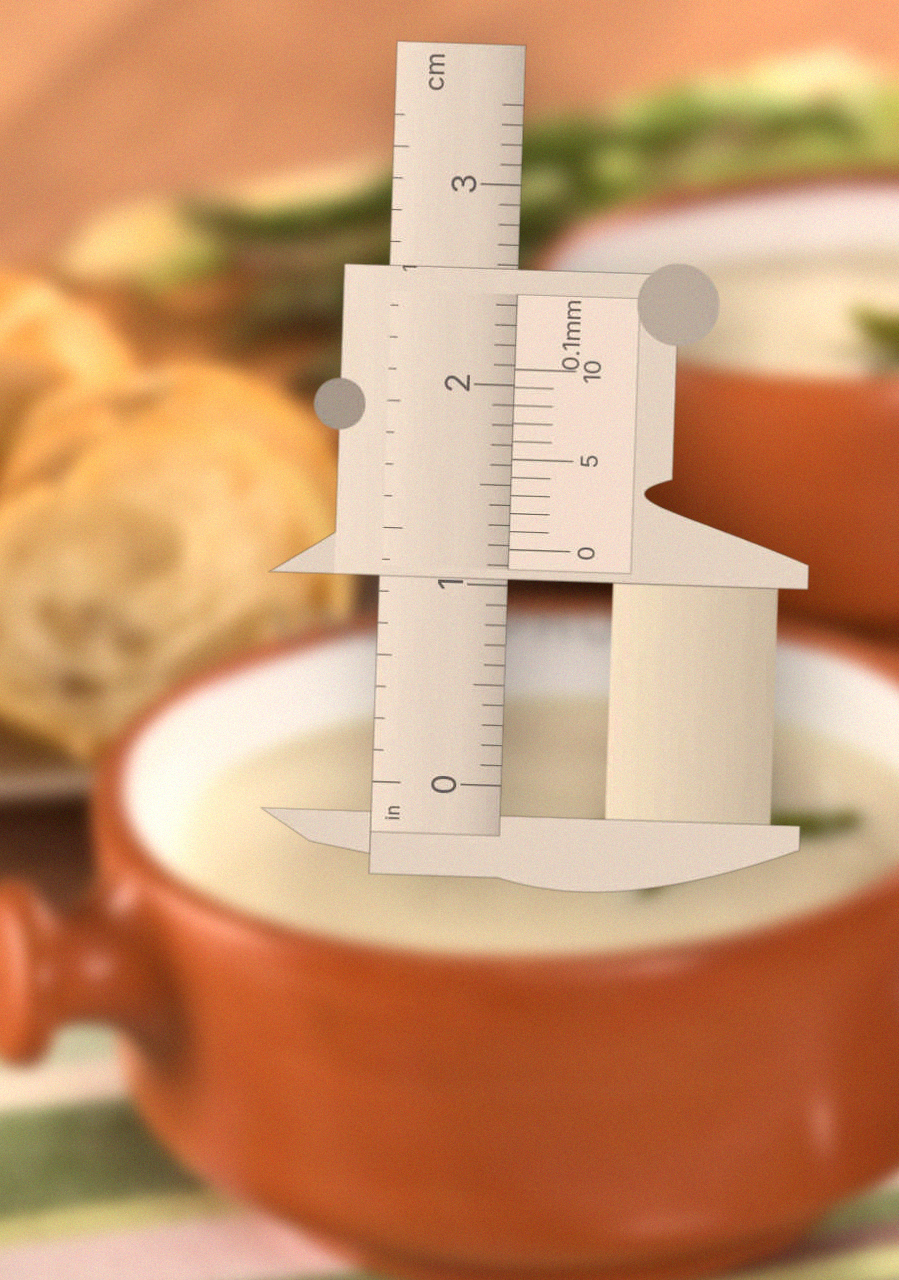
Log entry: 11.8 mm
